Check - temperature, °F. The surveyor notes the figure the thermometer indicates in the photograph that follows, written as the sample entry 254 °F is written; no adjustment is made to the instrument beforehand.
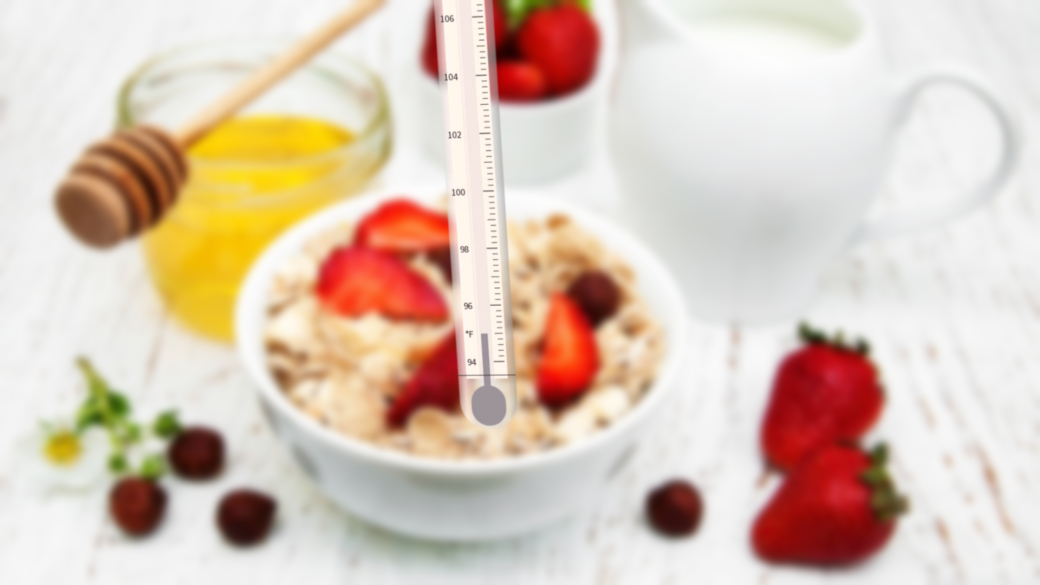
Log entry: 95 °F
